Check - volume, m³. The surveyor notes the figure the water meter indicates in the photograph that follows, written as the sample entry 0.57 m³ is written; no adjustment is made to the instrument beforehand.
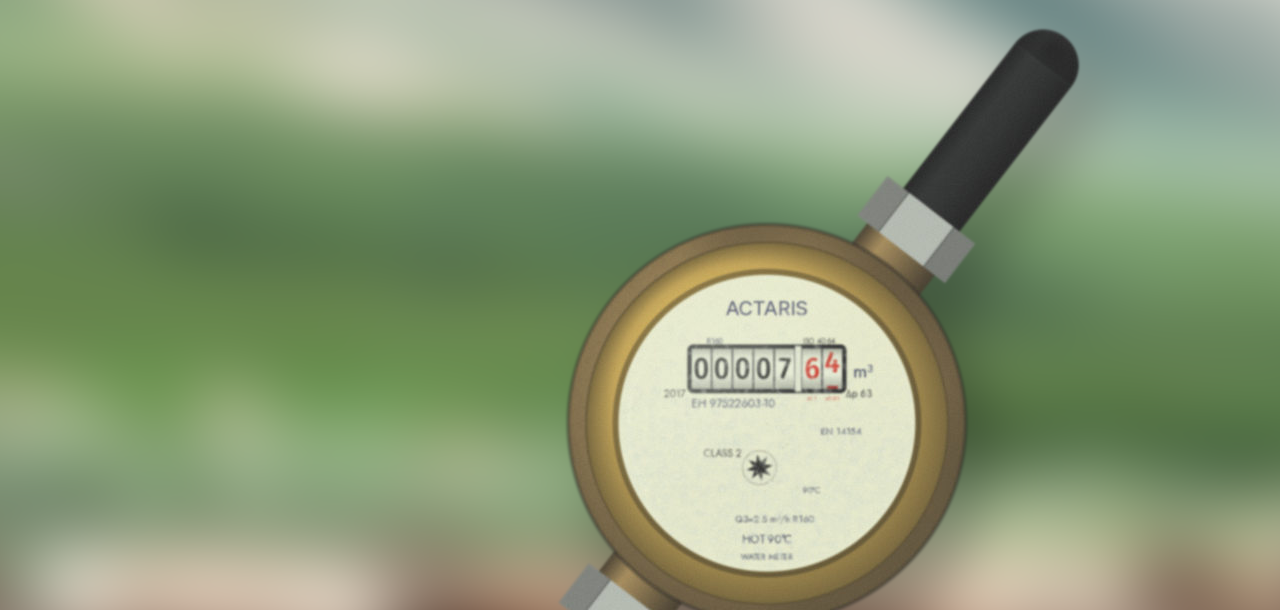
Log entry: 7.64 m³
